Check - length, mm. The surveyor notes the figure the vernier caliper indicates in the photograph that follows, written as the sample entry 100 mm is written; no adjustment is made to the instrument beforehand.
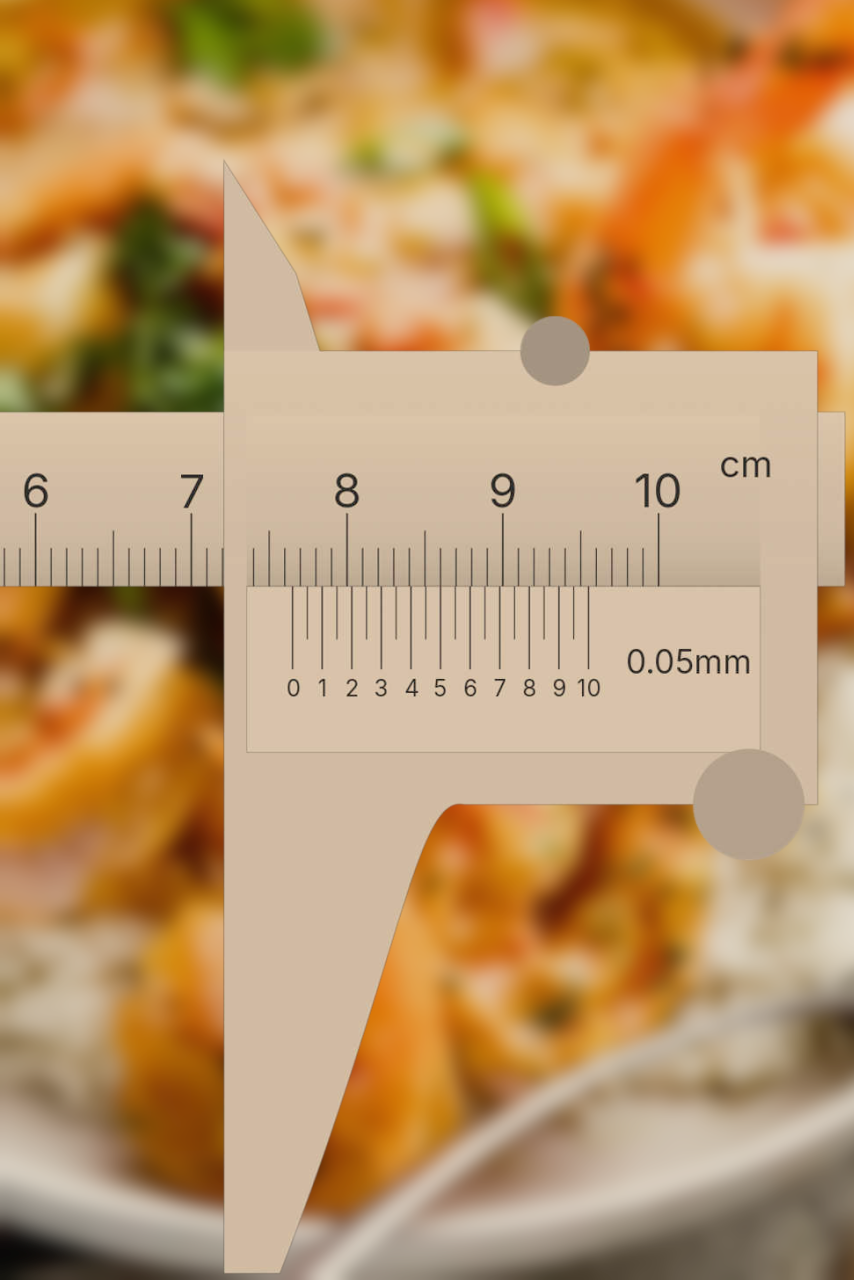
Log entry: 76.5 mm
